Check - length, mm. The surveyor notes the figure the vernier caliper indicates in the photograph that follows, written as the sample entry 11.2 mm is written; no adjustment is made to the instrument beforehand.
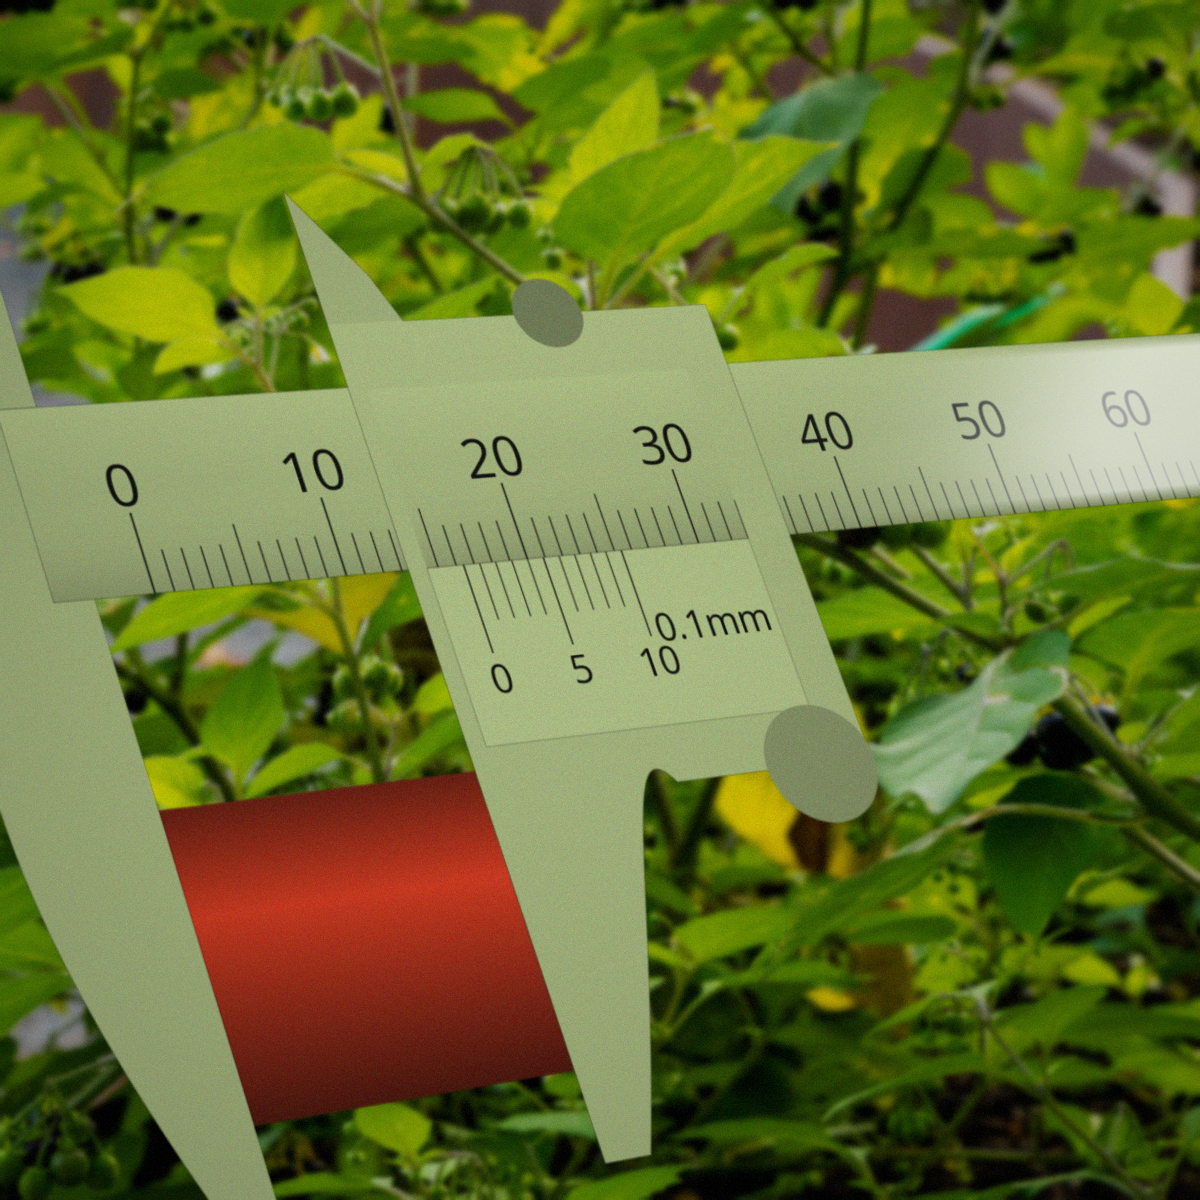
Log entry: 16.4 mm
